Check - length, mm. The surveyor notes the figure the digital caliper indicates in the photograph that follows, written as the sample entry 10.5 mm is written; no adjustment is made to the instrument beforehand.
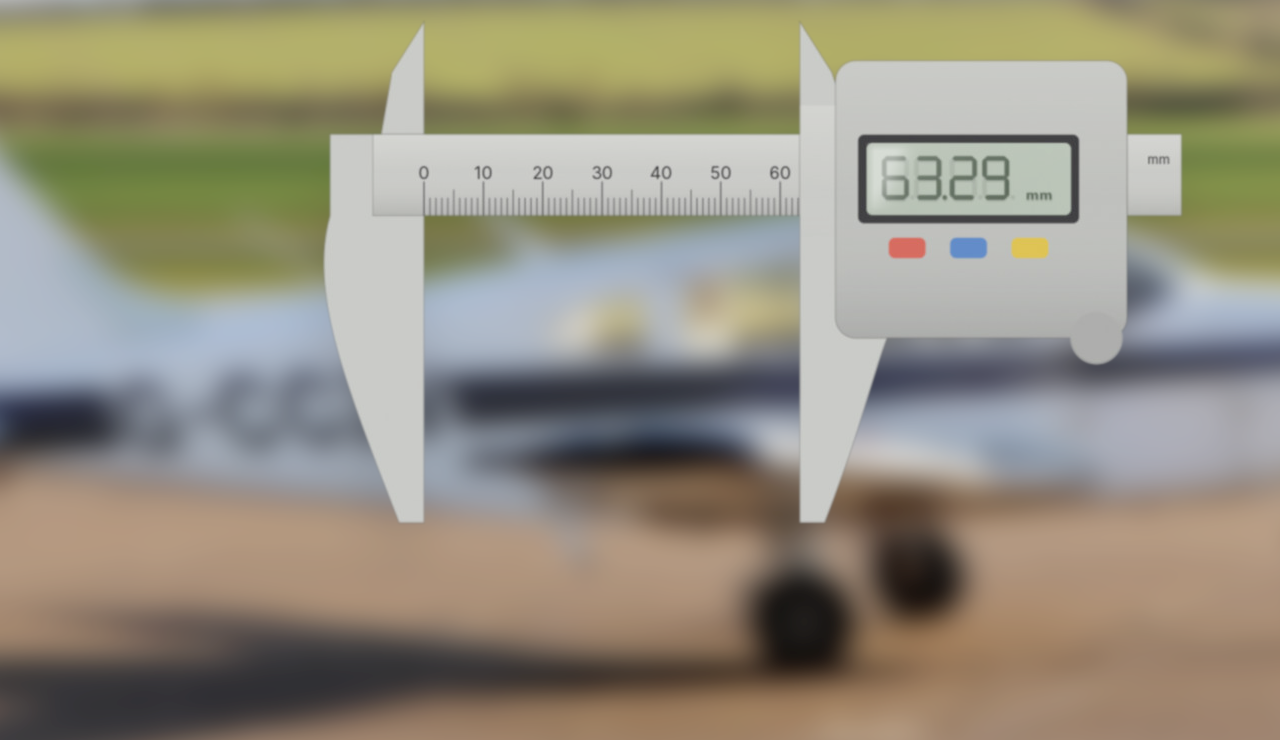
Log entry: 63.29 mm
